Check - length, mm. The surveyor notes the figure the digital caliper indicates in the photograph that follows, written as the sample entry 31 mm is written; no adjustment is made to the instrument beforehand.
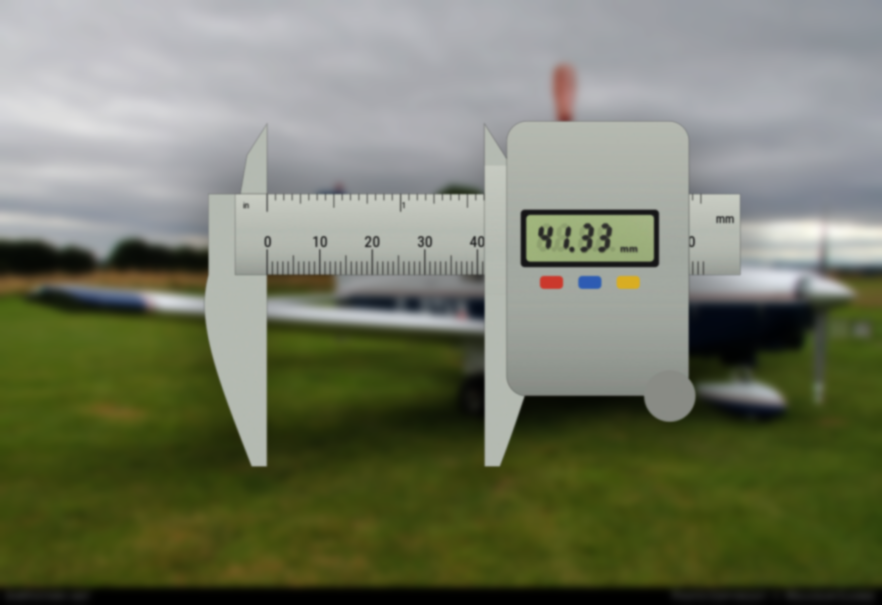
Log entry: 41.33 mm
